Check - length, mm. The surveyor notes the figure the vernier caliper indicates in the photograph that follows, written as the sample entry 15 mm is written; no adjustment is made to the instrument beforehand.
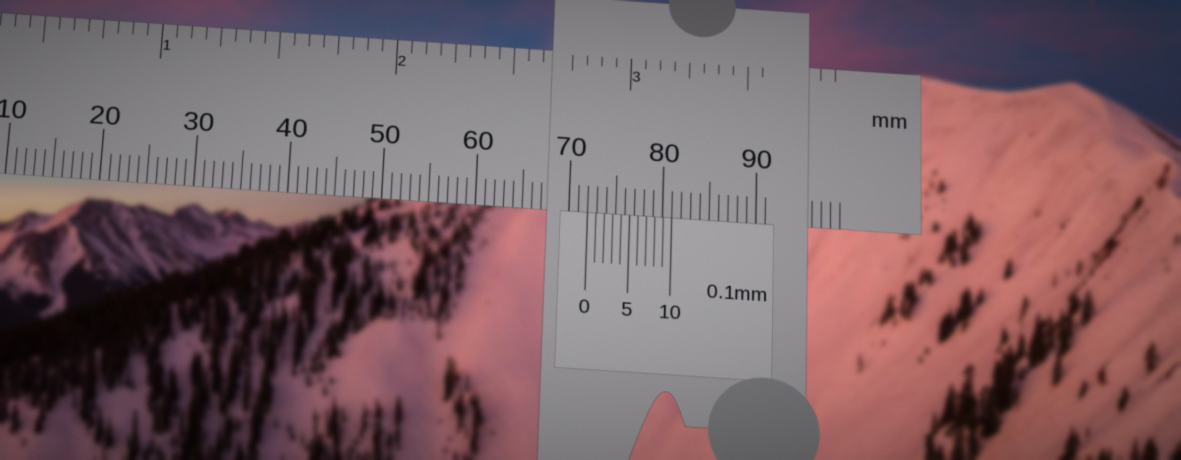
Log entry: 72.0 mm
